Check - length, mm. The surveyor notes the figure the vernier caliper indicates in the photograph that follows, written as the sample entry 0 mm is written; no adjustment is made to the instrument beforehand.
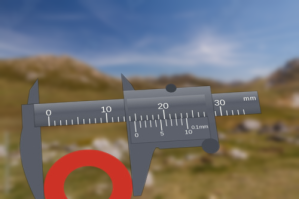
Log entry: 14.8 mm
